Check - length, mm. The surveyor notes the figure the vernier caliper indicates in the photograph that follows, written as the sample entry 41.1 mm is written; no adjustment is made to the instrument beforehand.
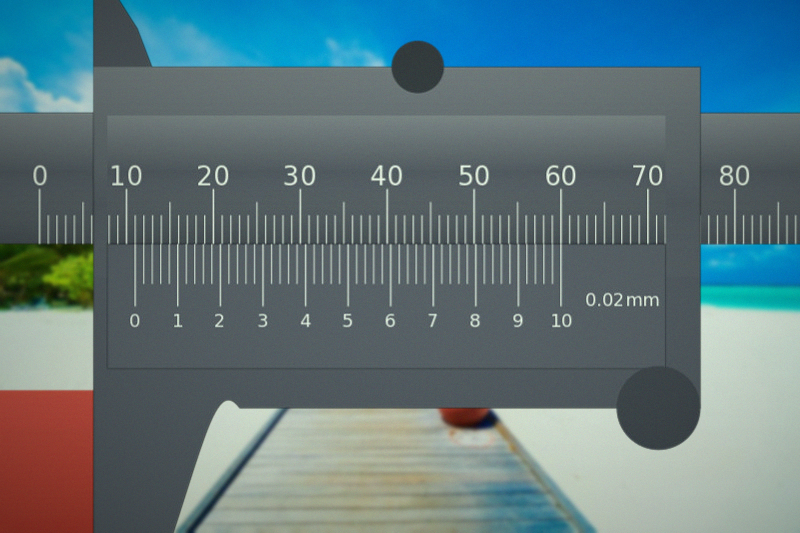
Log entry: 11.0 mm
